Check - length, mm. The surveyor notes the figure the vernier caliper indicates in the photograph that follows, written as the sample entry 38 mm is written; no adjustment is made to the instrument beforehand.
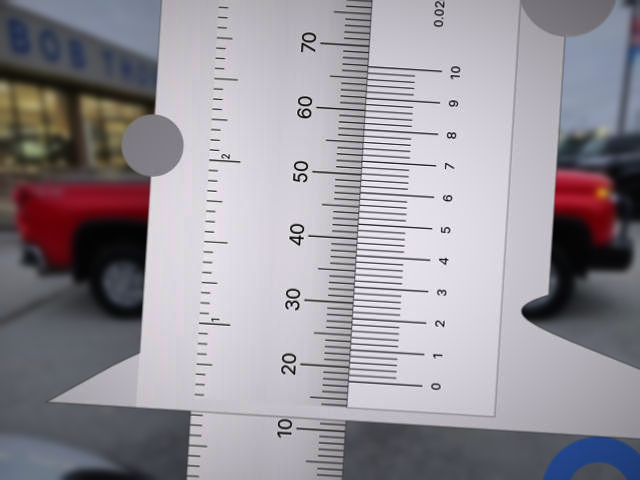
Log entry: 17.8 mm
